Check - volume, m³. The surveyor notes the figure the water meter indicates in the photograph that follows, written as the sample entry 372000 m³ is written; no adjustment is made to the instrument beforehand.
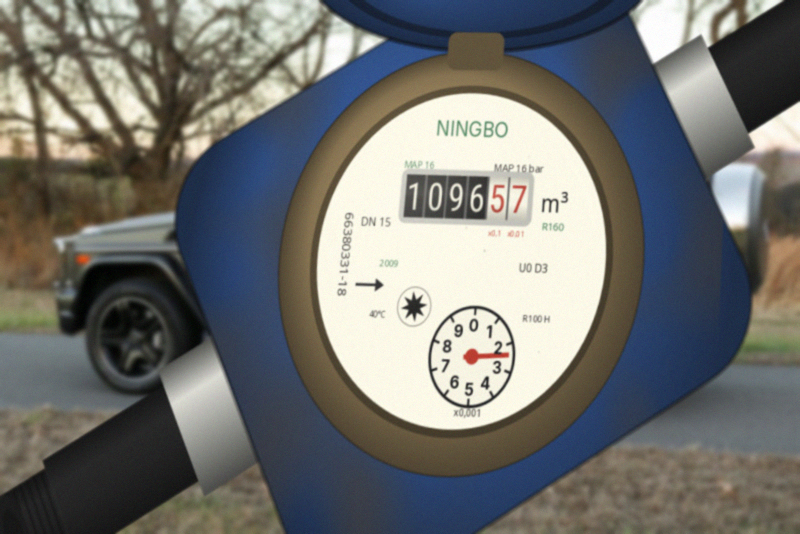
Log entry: 1096.572 m³
